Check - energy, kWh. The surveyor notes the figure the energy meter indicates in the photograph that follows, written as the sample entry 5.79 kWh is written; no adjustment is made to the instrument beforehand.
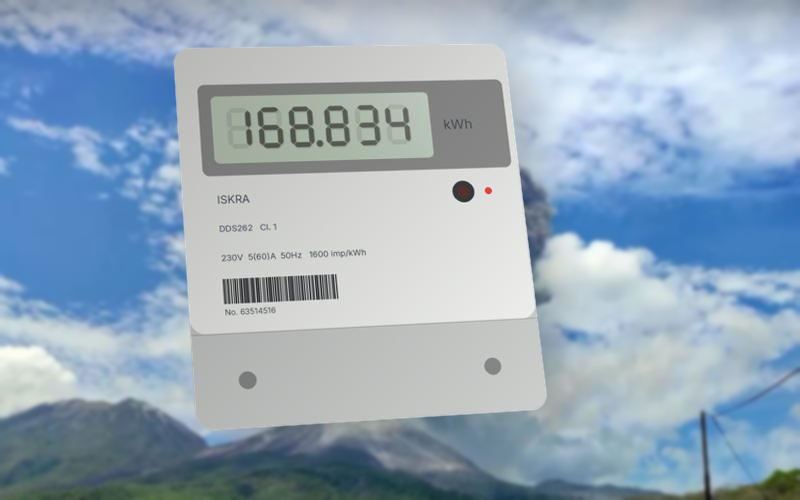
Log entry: 168.834 kWh
